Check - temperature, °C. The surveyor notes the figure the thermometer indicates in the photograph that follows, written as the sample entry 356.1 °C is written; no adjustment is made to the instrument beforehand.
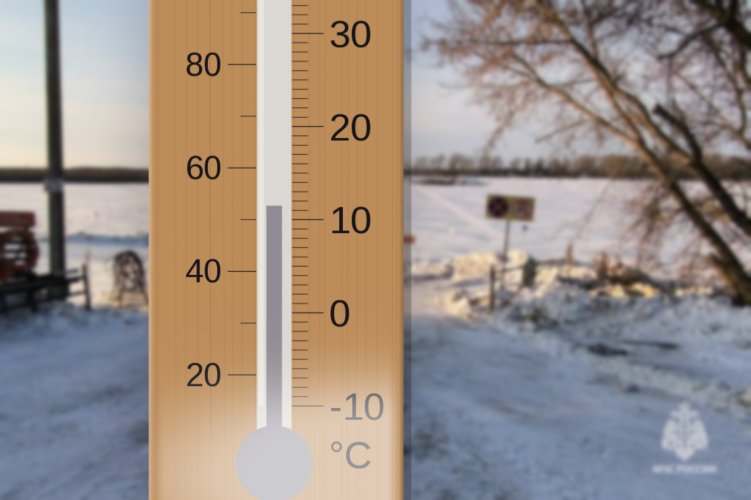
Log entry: 11.5 °C
